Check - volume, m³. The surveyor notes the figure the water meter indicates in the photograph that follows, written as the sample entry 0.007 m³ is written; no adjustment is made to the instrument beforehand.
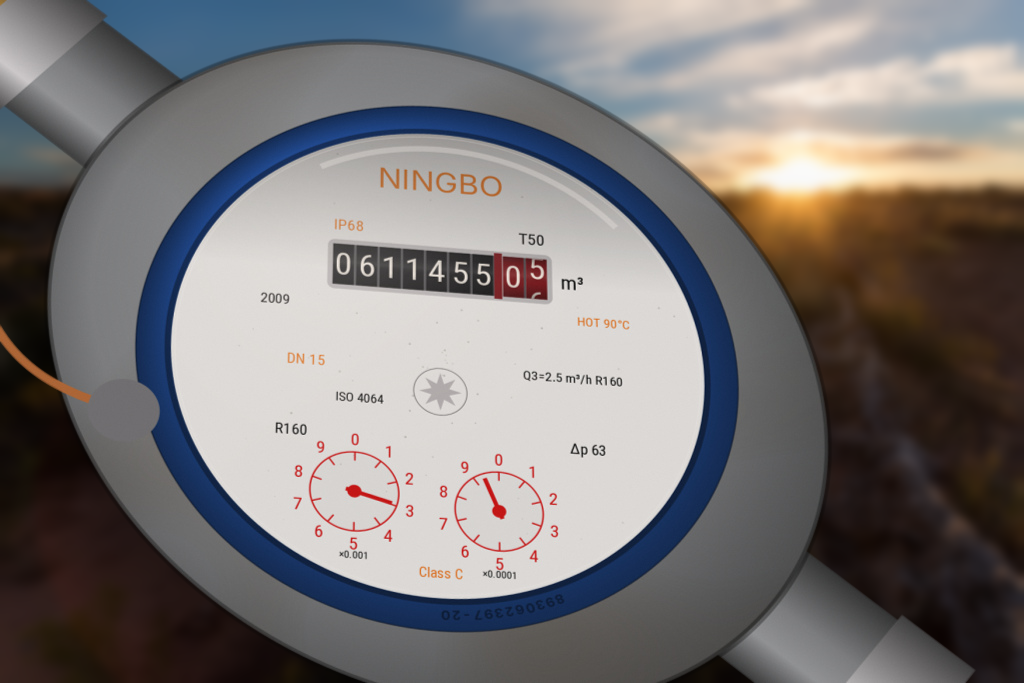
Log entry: 611455.0529 m³
